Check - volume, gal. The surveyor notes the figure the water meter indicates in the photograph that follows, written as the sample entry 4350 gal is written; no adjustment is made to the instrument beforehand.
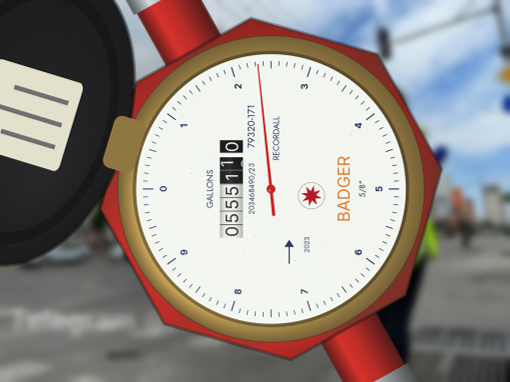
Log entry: 555112.3 gal
